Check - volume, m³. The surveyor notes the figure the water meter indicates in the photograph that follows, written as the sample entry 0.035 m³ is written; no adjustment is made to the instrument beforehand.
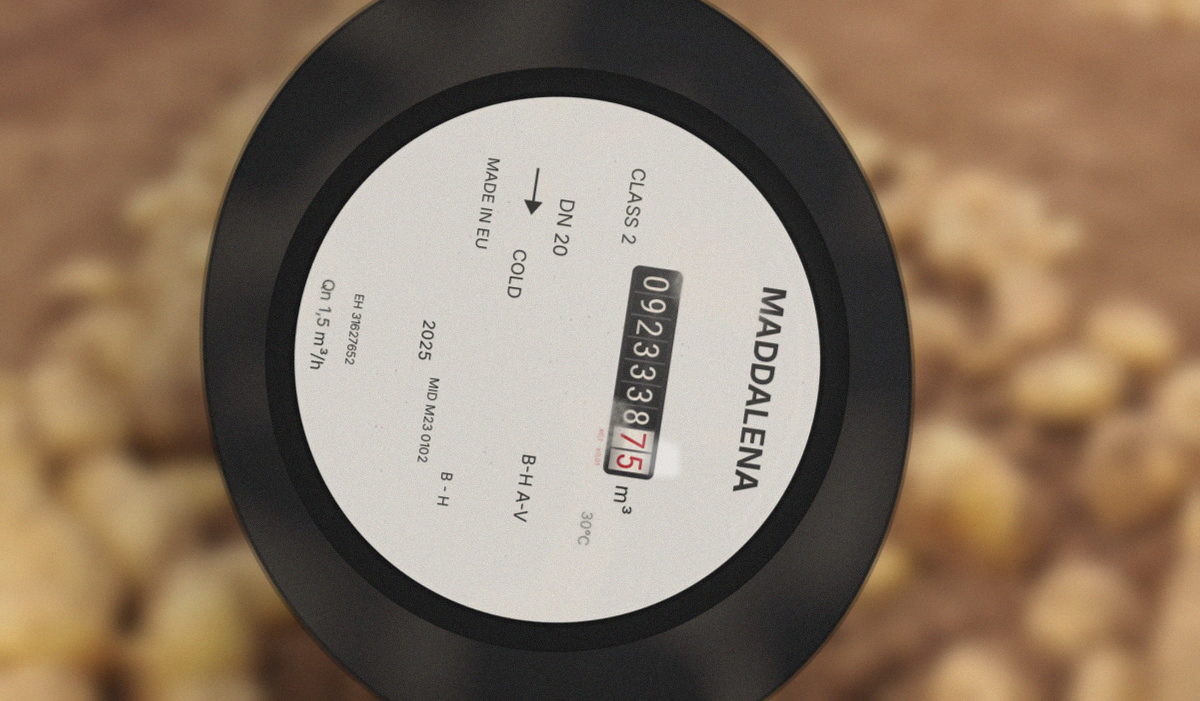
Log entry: 923338.75 m³
